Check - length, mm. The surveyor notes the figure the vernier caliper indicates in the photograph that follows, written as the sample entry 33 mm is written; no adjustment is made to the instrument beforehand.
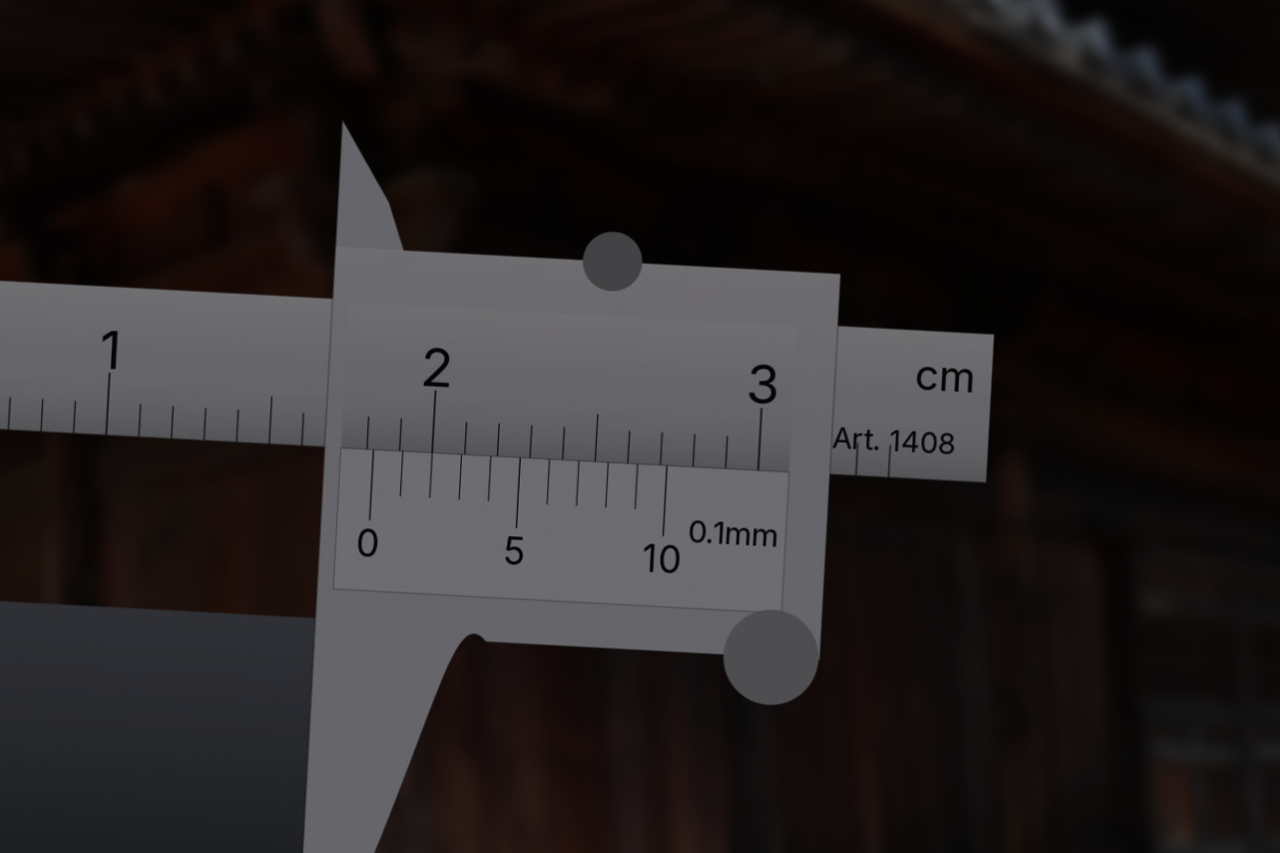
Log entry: 18.2 mm
